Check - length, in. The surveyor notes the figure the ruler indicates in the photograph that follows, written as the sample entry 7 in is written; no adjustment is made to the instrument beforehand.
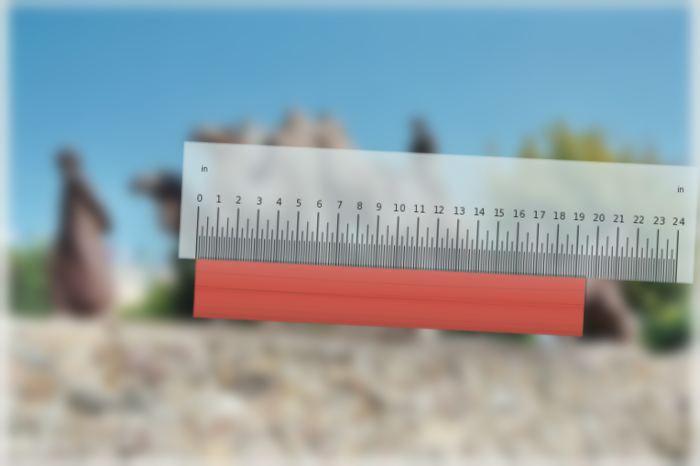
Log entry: 19.5 in
